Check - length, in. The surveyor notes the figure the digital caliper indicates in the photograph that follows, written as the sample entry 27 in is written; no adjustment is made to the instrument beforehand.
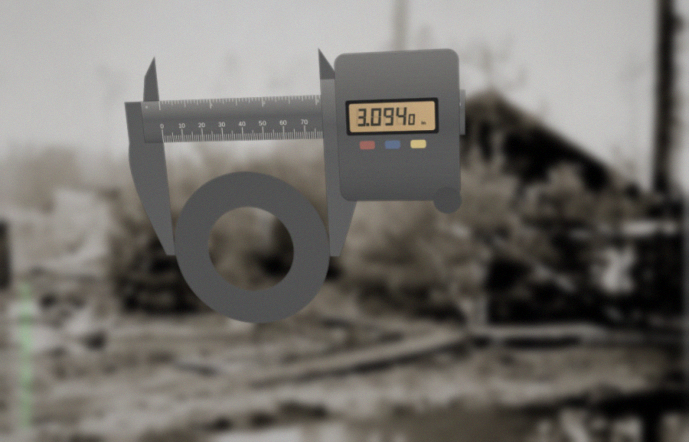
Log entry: 3.0940 in
